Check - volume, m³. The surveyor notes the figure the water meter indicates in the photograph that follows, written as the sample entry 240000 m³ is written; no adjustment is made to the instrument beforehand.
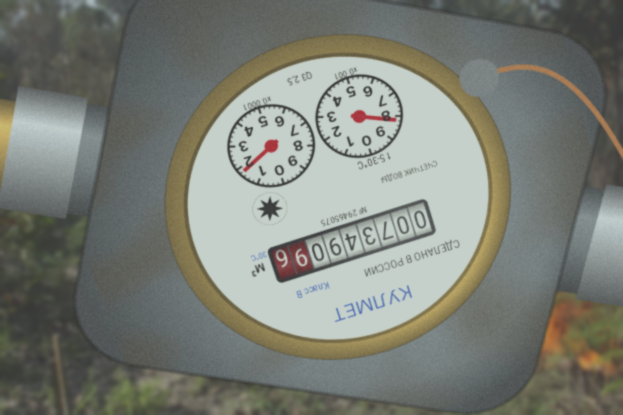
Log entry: 73490.9581 m³
